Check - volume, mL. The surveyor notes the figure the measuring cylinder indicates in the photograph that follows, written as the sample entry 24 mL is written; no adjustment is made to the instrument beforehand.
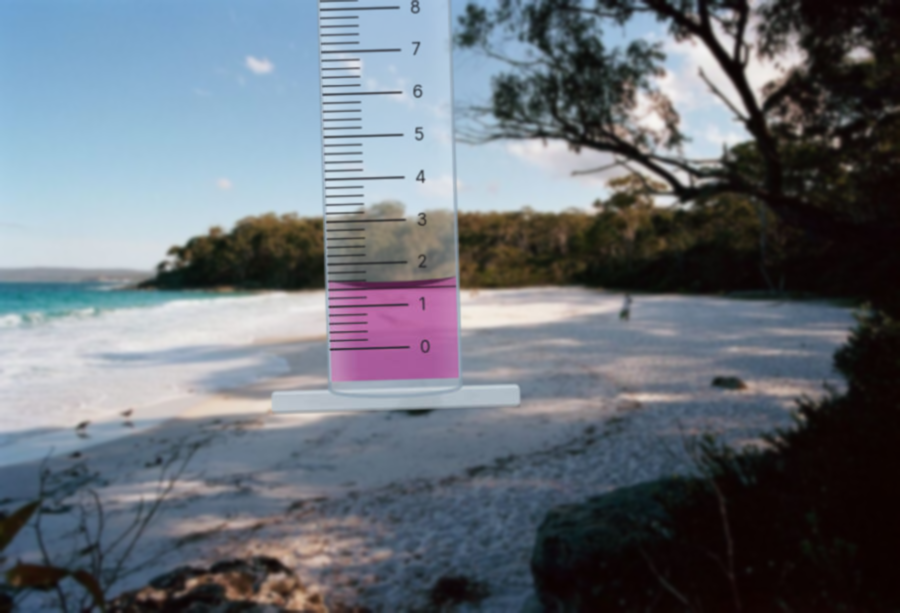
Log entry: 1.4 mL
